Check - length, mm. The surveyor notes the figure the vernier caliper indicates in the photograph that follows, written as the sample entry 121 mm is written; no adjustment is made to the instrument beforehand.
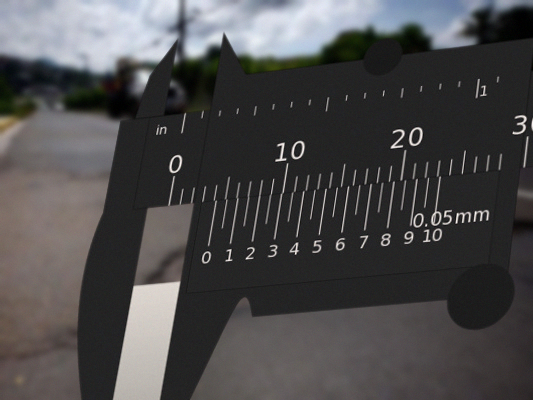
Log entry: 4.2 mm
